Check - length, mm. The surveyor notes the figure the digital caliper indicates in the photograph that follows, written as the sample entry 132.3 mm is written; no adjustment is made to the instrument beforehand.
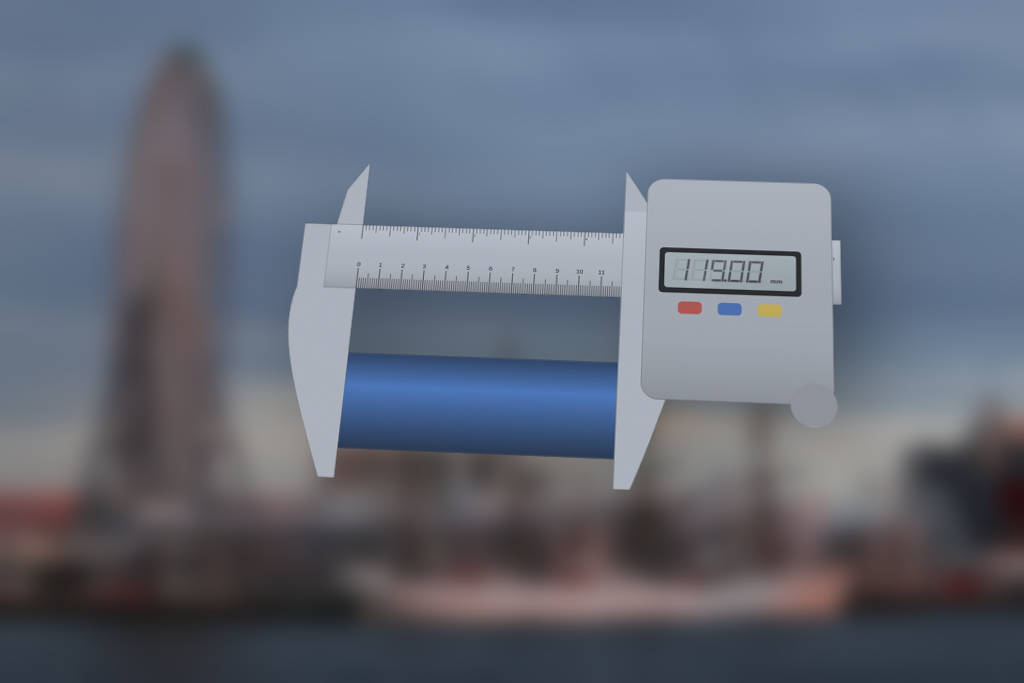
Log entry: 119.00 mm
